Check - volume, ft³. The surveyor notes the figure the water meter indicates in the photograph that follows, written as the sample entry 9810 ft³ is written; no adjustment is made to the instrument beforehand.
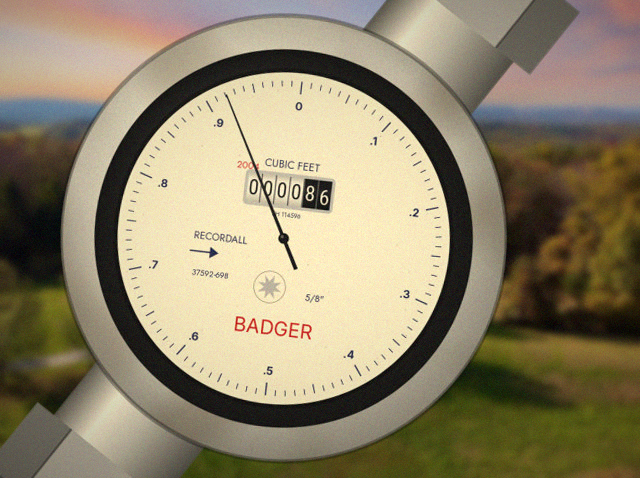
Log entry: 85.92 ft³
